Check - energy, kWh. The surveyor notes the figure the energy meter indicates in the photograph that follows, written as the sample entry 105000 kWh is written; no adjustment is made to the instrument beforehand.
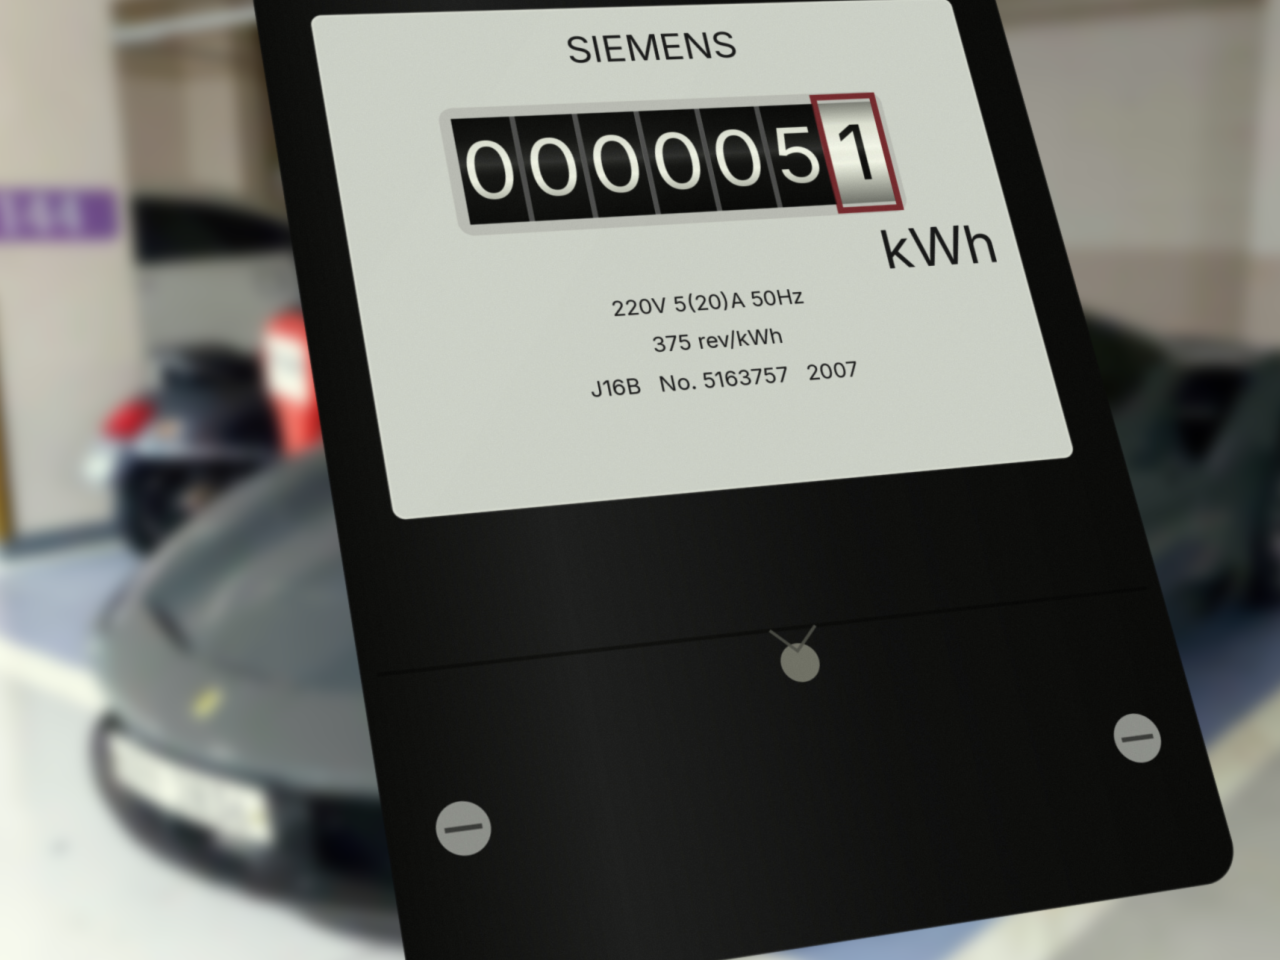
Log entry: 5.1 kWh
